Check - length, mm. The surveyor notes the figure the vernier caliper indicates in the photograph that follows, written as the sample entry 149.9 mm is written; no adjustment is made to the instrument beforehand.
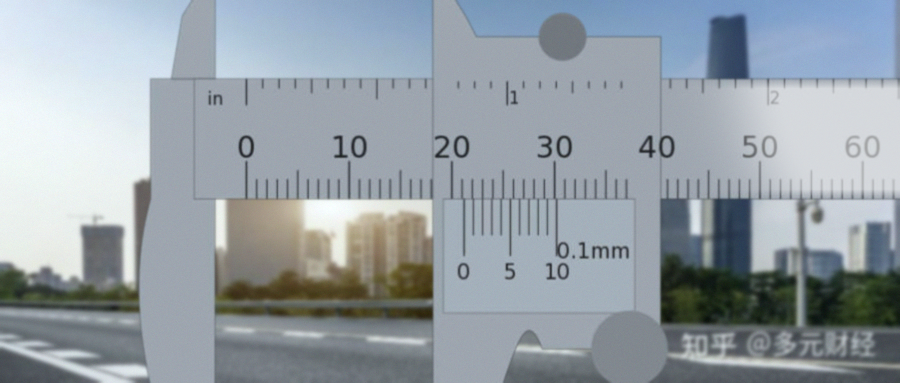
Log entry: 21.2 mm
